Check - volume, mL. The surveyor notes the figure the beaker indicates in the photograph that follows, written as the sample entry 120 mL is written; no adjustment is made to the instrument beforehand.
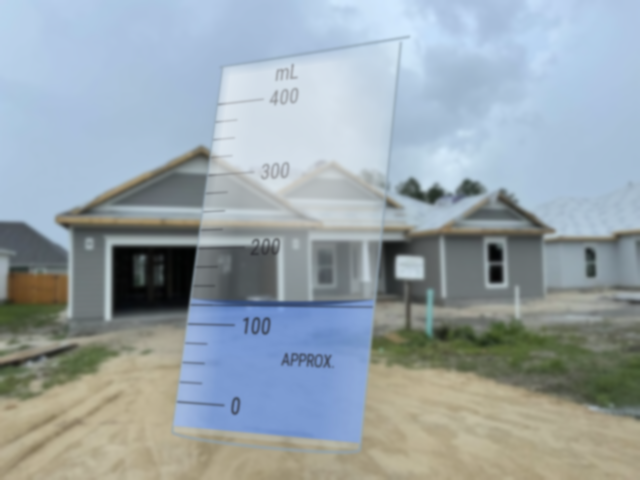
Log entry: 125 mL
